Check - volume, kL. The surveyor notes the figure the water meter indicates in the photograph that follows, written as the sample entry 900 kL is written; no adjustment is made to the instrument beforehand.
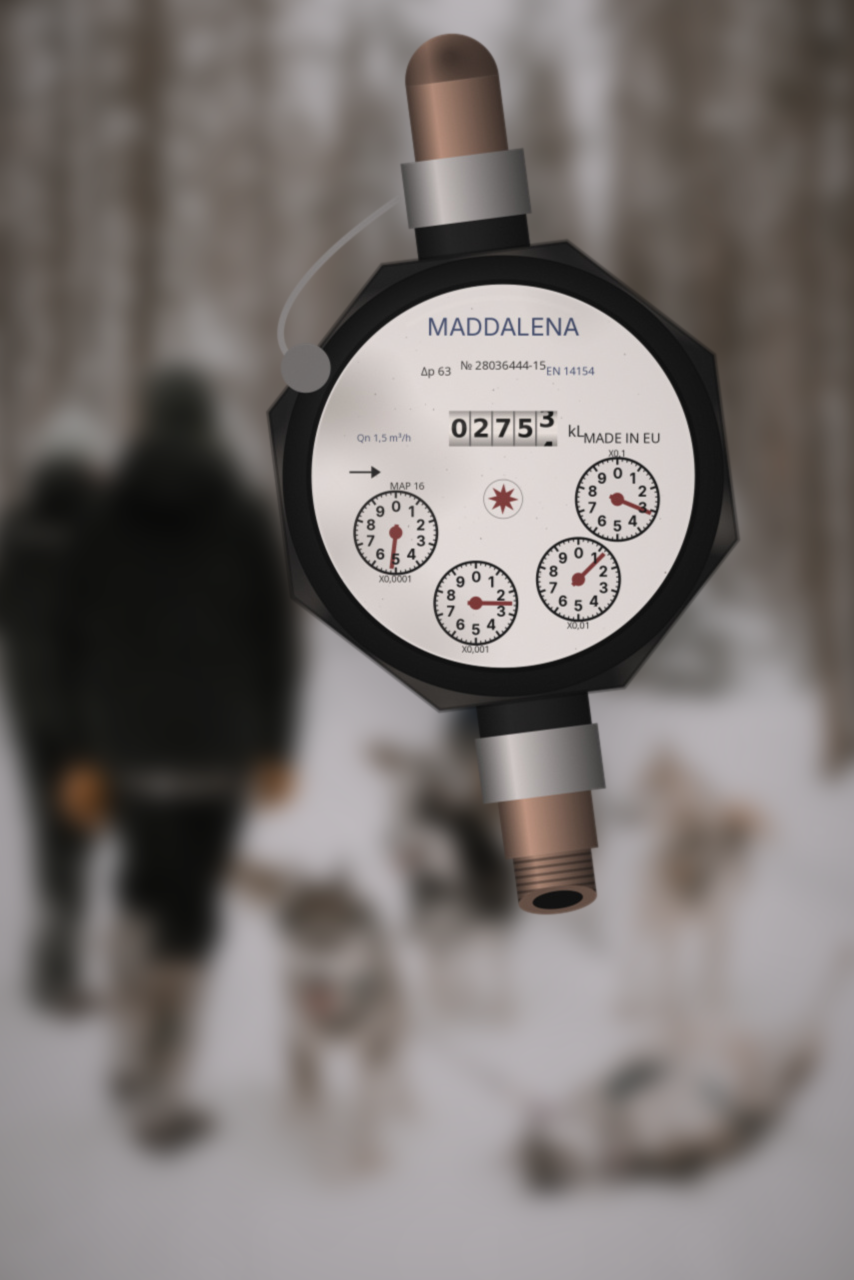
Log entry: 2753.3125 kL
